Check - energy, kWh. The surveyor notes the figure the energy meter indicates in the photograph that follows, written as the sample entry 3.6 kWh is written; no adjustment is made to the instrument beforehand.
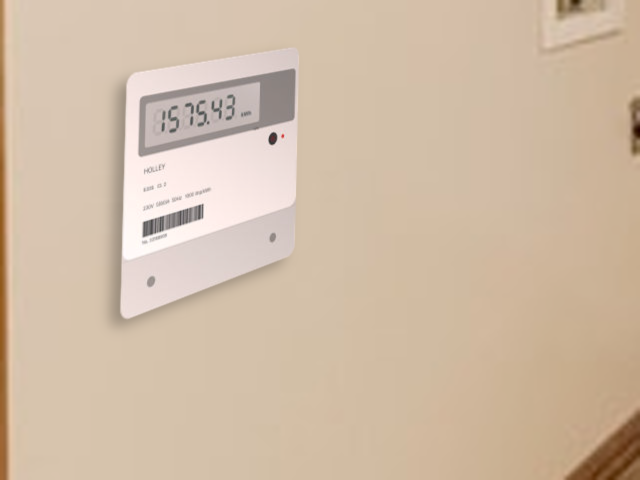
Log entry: 1575.43 kWh
